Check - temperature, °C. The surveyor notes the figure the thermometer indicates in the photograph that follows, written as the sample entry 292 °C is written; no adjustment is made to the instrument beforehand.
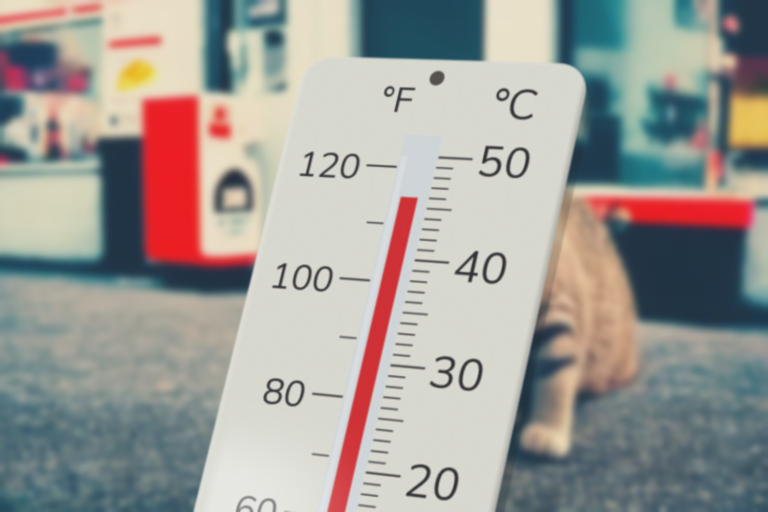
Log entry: 46 °C
